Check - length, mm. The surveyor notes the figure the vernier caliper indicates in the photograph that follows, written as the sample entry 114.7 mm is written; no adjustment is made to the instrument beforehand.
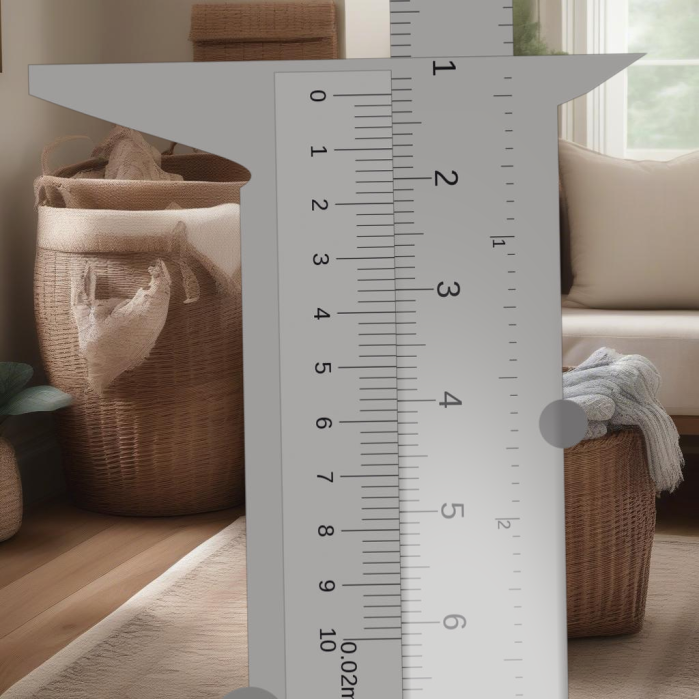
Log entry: 12.4 mm
